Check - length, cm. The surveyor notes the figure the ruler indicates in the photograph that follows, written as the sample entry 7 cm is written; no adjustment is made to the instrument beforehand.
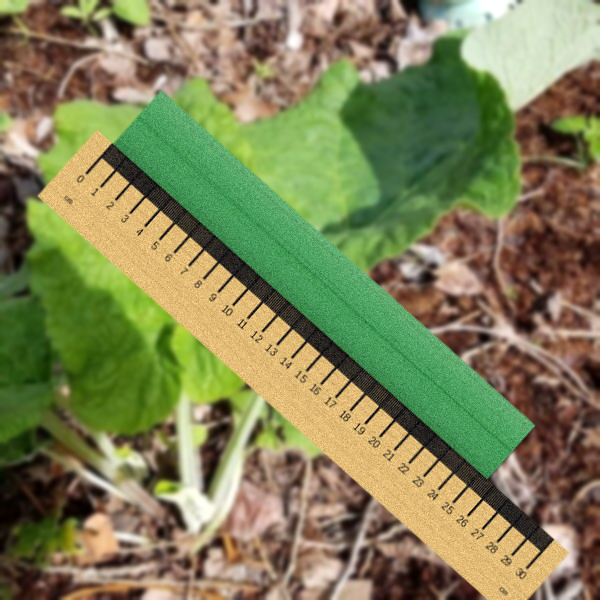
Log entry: 25.5 cm
